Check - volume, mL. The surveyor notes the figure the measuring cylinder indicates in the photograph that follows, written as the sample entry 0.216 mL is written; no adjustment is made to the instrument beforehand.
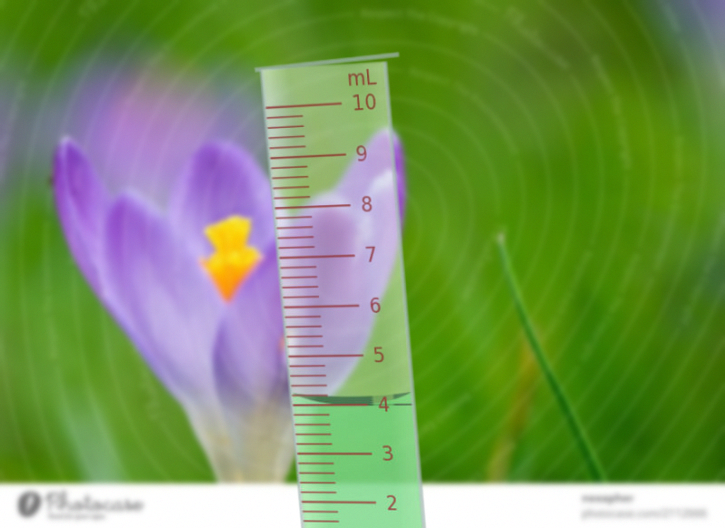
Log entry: 4 mL
